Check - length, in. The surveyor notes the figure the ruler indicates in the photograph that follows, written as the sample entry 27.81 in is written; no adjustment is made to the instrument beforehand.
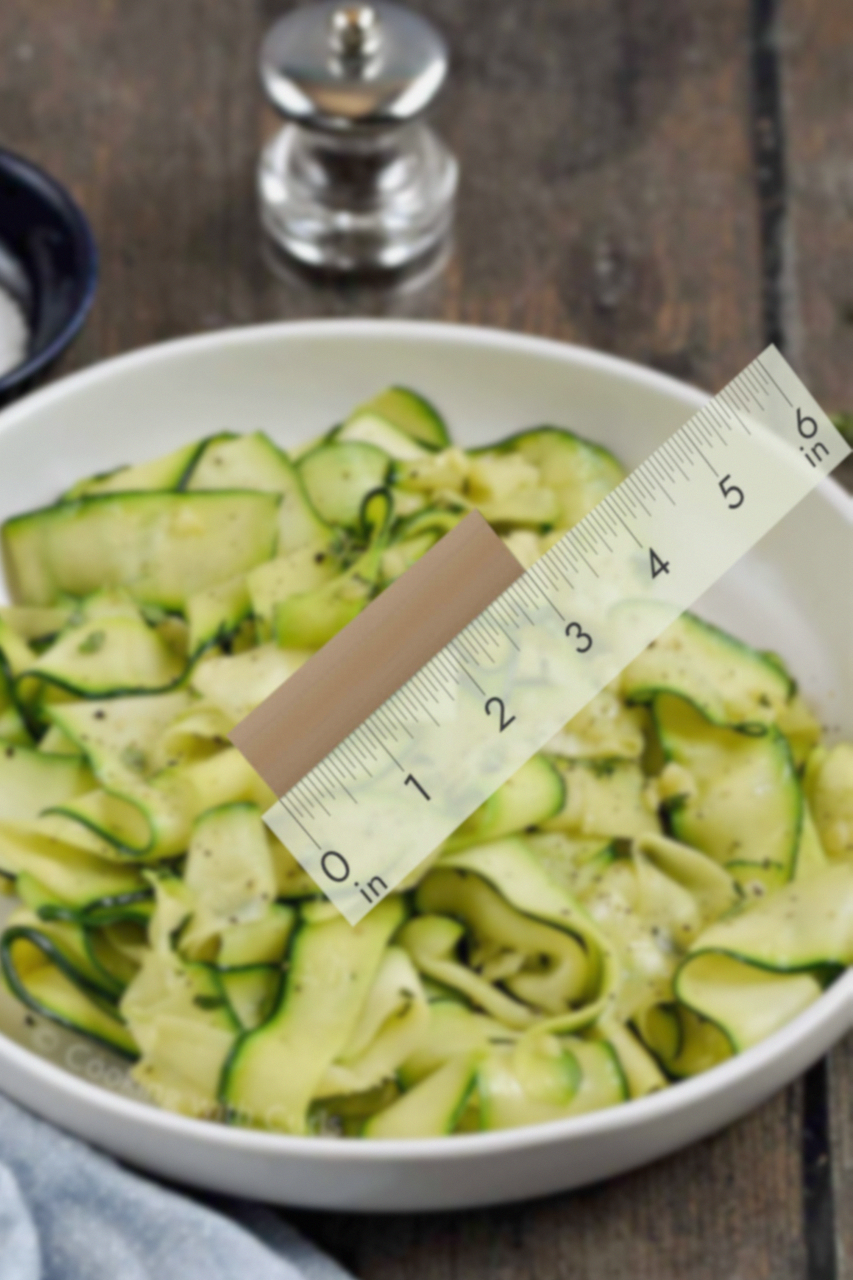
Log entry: 3 in
